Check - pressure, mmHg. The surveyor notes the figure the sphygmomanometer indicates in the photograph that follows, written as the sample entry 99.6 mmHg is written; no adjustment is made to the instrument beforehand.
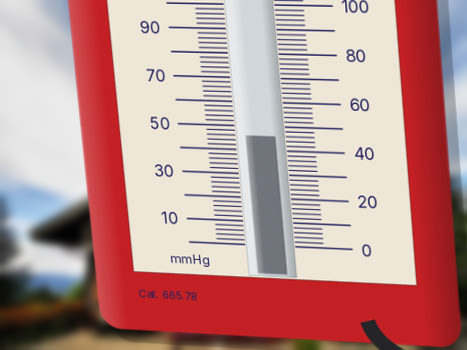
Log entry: 46 mmHg
